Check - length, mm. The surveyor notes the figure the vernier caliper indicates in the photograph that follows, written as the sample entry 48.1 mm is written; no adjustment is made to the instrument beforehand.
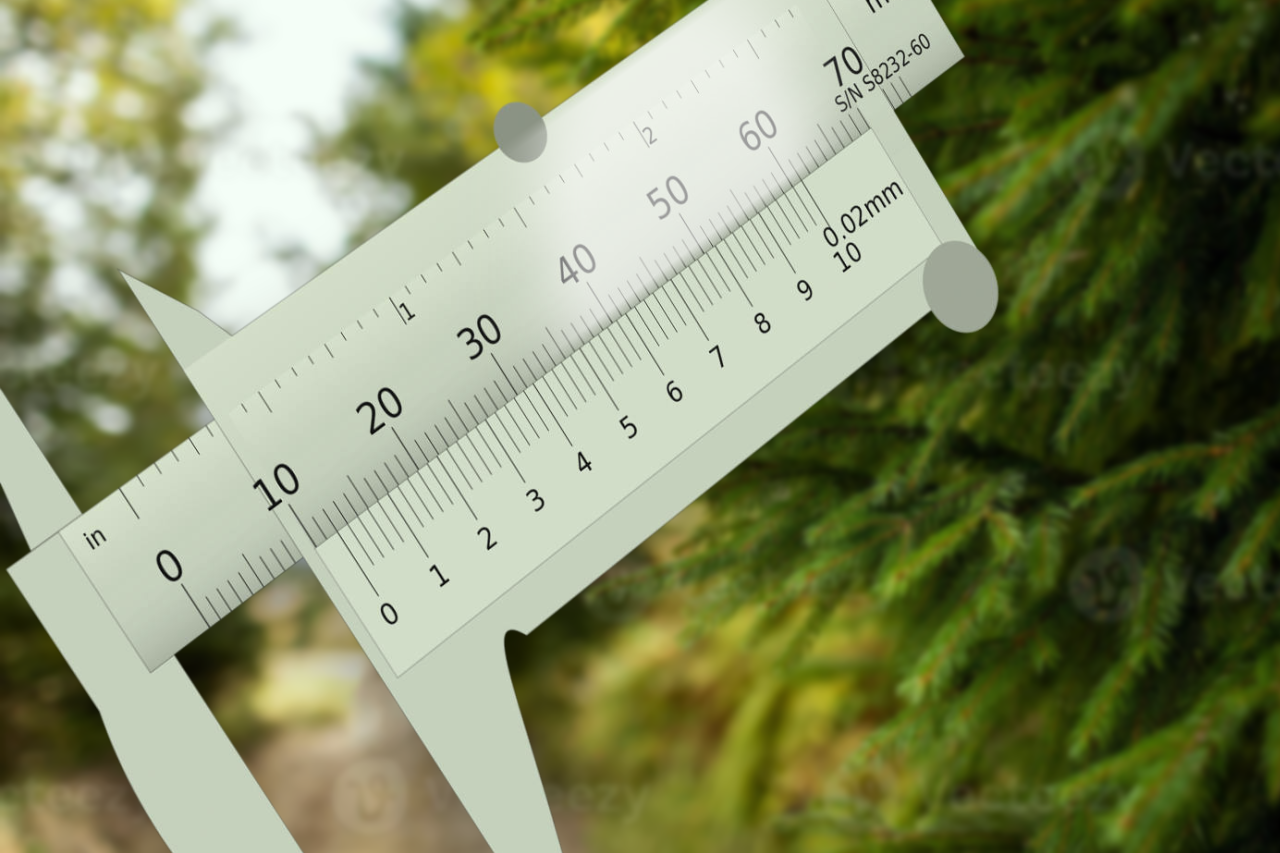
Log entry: 12.0 mm
